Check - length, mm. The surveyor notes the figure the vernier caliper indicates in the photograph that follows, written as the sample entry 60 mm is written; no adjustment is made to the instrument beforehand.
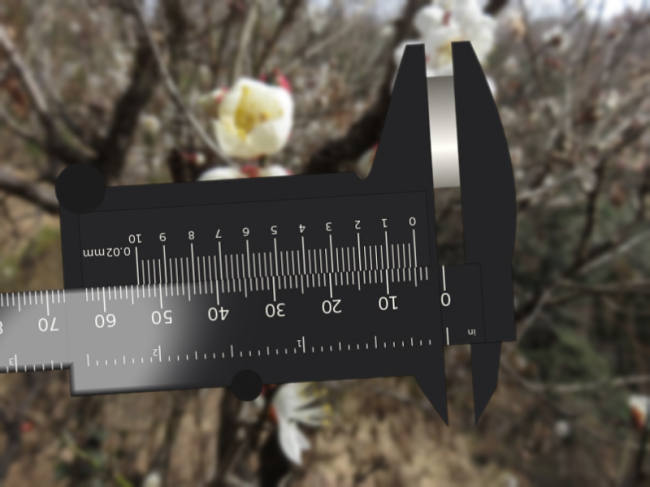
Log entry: 4.8 mm
